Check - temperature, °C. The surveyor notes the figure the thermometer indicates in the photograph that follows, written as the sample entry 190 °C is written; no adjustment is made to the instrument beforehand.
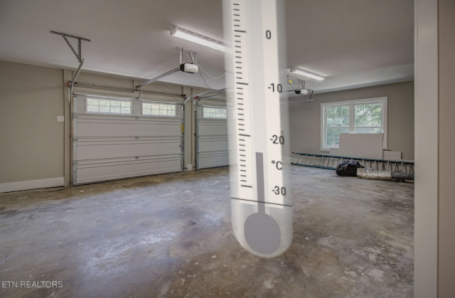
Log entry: -23 °C
